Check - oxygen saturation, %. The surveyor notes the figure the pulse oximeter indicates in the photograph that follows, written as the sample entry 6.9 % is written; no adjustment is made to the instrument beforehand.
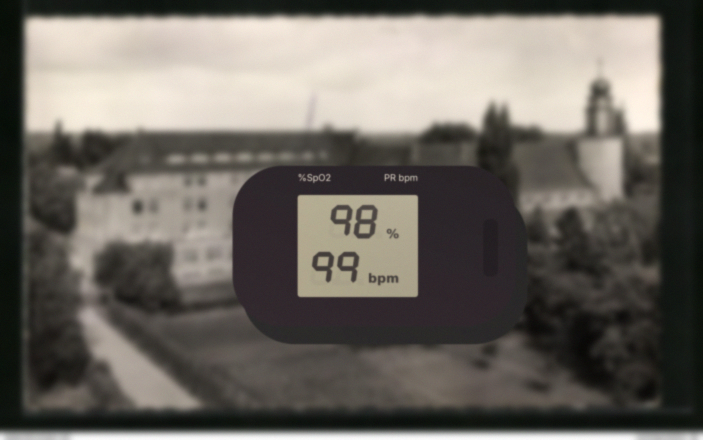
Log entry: 98 %
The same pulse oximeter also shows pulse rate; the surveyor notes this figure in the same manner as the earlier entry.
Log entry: 99 bpm
